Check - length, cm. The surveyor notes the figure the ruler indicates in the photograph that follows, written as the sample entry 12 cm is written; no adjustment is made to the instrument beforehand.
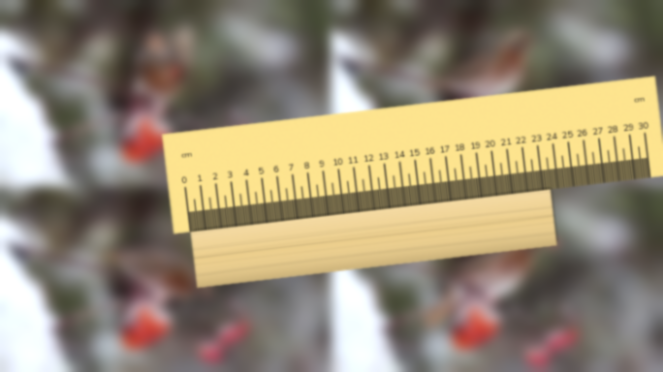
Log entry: 23.5 cm
